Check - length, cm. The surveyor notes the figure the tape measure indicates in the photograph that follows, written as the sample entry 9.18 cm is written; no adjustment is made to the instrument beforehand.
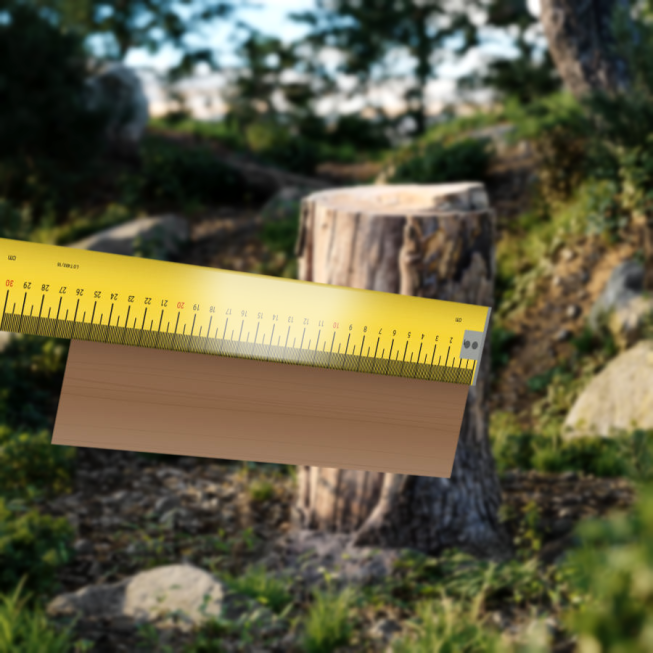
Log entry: 26 cm
